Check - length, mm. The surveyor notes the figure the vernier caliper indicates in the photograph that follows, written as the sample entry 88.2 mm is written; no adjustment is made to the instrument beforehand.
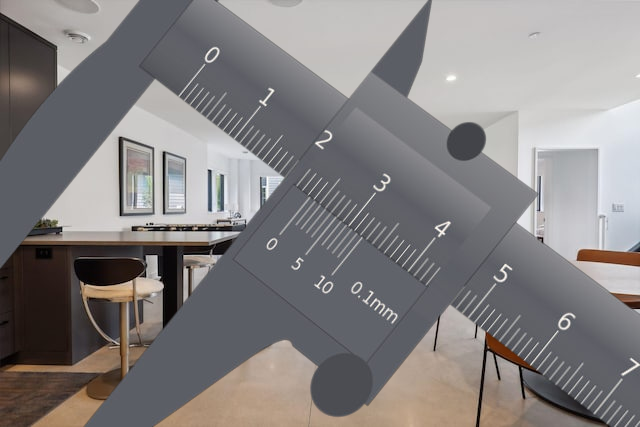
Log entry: 23.4 mm
